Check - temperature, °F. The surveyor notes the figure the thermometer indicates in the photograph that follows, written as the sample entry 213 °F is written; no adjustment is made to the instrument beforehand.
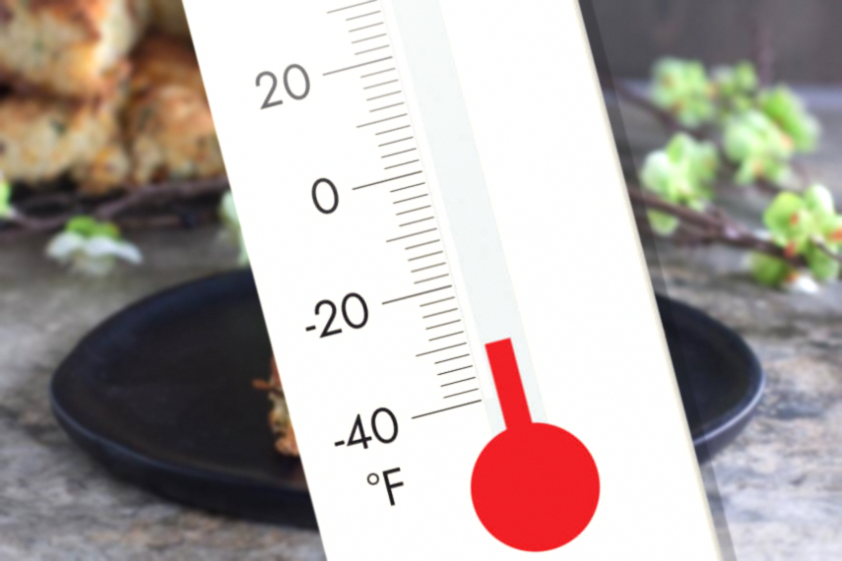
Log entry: -31 °F
